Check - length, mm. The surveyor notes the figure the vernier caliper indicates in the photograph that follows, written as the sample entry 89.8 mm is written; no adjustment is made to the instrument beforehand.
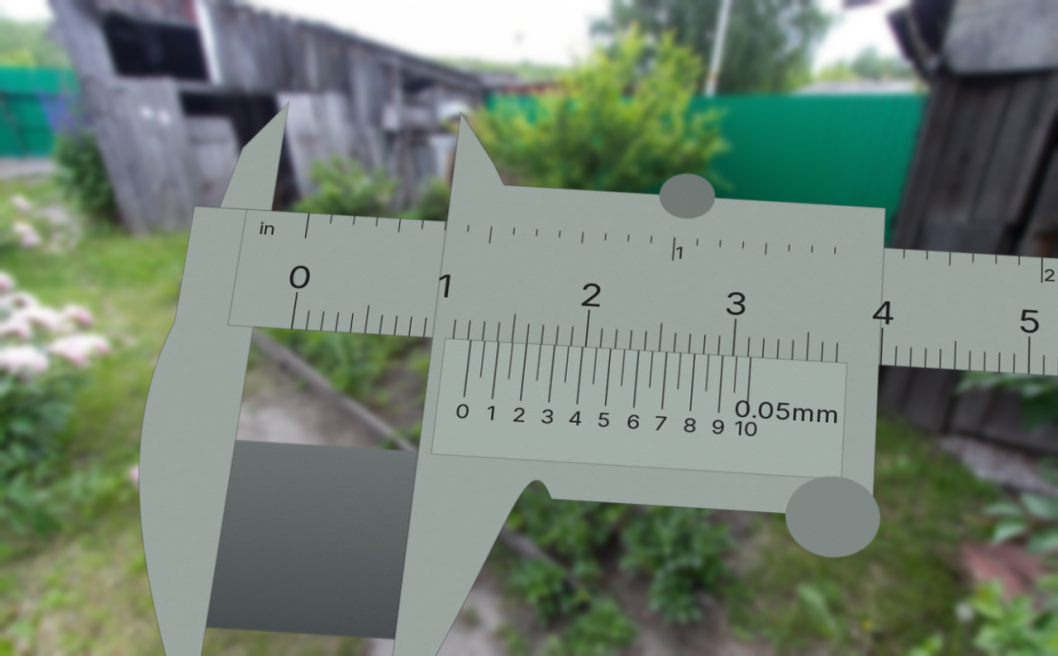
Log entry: 12.2 mm
